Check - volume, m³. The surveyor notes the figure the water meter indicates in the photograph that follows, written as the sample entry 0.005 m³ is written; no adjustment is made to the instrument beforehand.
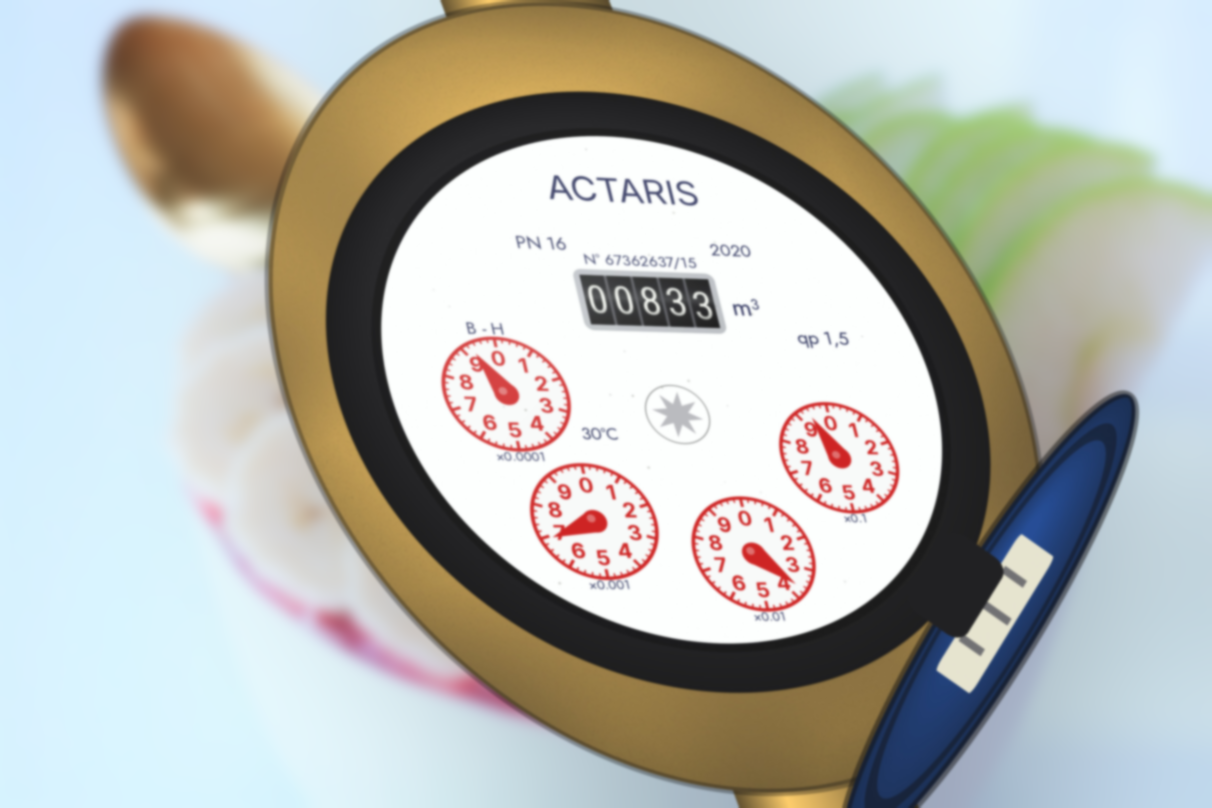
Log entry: 832.9369 m³
